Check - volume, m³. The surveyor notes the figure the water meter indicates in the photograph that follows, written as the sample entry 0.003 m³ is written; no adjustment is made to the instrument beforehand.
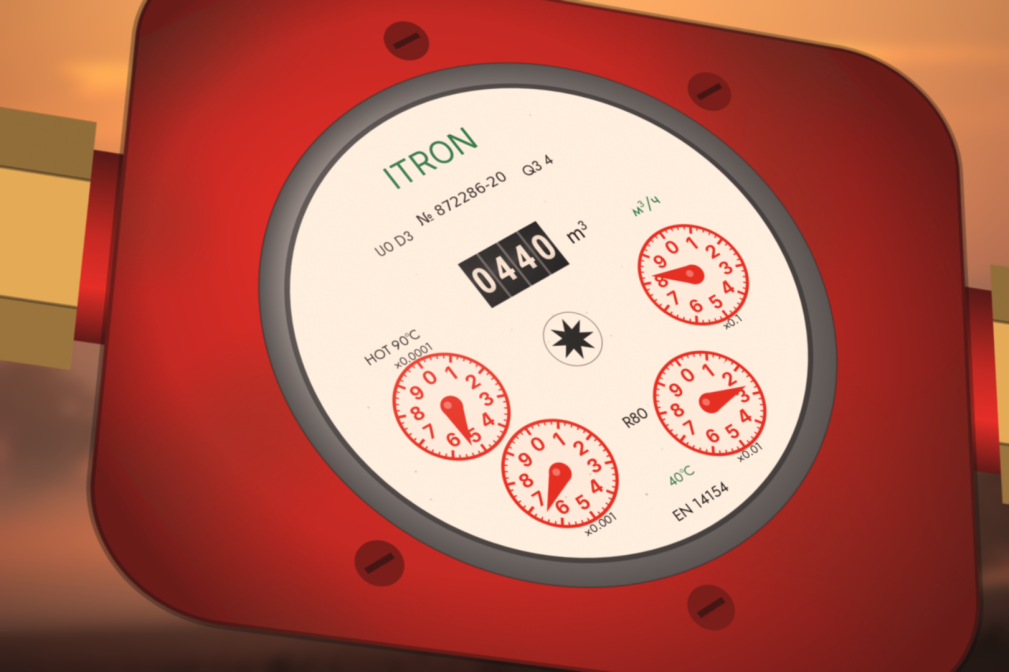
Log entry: 440.8265 m³
